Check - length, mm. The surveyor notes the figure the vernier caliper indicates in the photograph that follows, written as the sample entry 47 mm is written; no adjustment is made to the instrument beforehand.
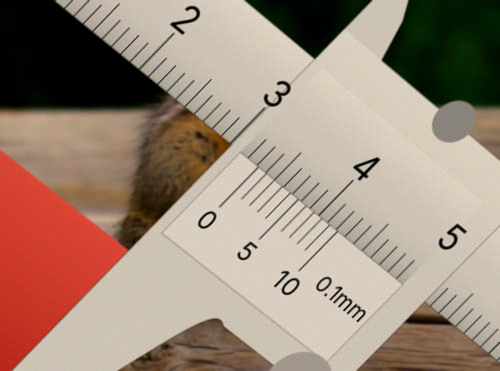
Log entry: 33.2 mm
